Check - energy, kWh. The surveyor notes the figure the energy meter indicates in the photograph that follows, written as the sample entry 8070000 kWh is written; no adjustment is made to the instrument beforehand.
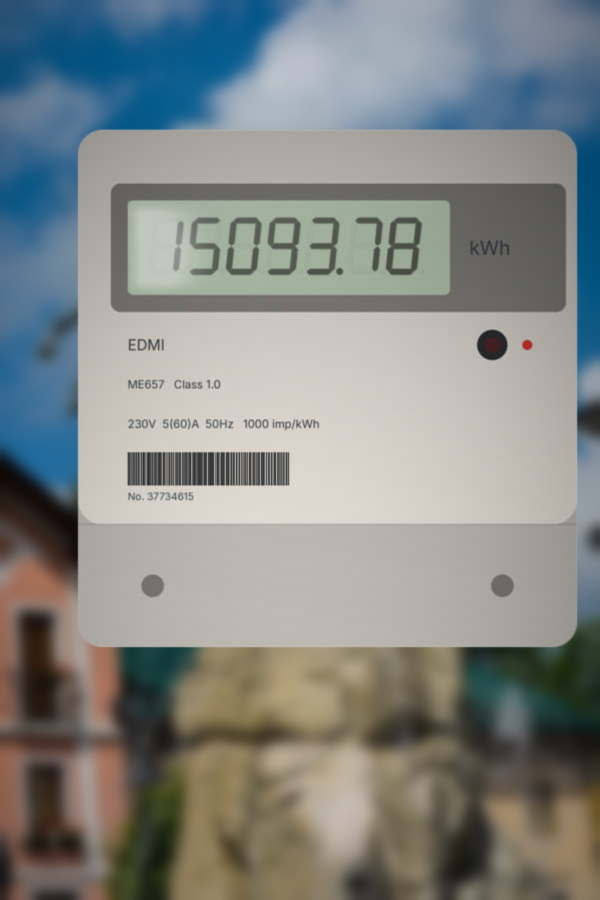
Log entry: 15093.78 kWh
